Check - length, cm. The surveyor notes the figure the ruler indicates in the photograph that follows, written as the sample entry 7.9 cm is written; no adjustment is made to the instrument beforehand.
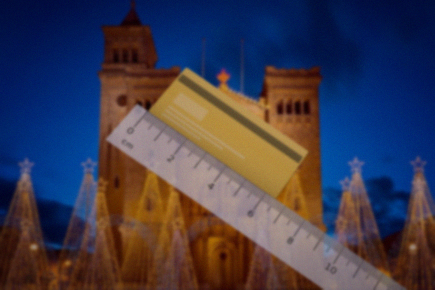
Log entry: 6.5 cm
